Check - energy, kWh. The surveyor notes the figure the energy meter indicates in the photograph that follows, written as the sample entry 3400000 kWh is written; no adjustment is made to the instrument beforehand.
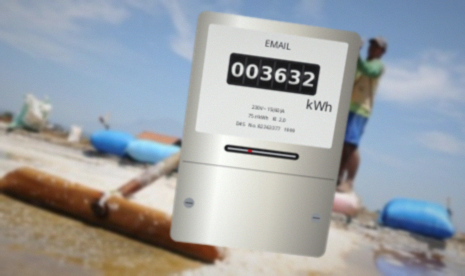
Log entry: 3632 kWh
